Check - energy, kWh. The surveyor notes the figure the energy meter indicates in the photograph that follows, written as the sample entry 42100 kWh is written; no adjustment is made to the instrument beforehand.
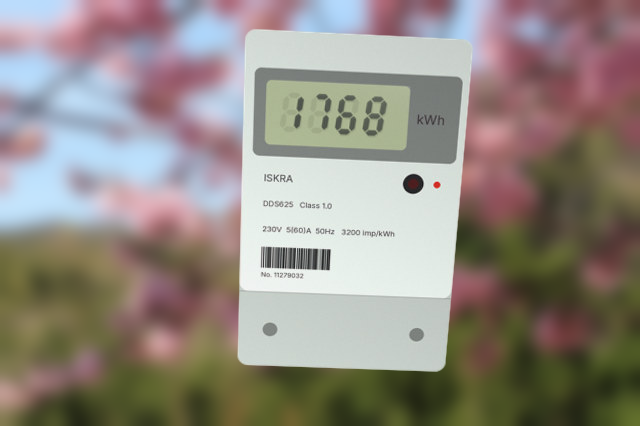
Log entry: 1768 kWh
